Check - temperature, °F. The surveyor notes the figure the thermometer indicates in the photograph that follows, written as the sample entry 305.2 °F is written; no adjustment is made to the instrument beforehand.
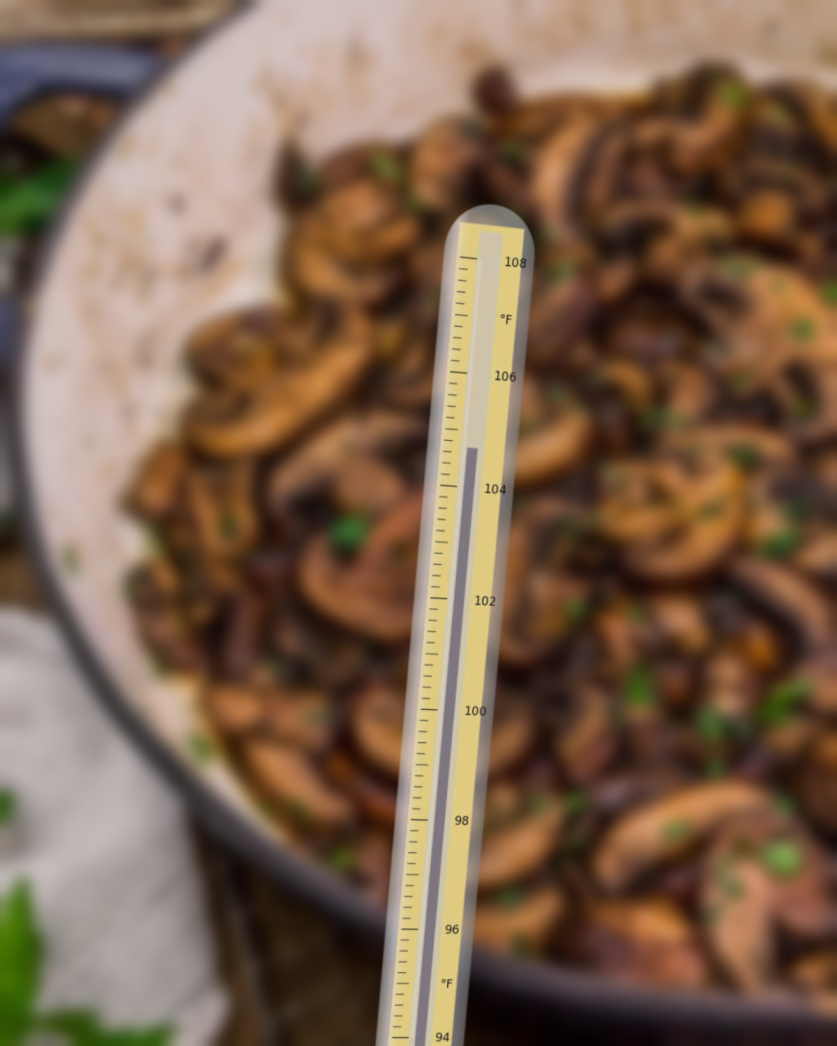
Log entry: 104.7 °F
